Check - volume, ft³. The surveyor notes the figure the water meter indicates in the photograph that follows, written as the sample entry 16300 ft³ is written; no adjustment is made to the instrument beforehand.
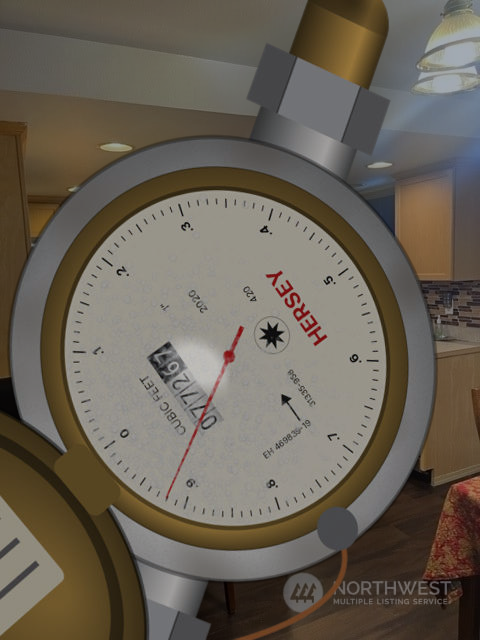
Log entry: 77266.92 ft³
